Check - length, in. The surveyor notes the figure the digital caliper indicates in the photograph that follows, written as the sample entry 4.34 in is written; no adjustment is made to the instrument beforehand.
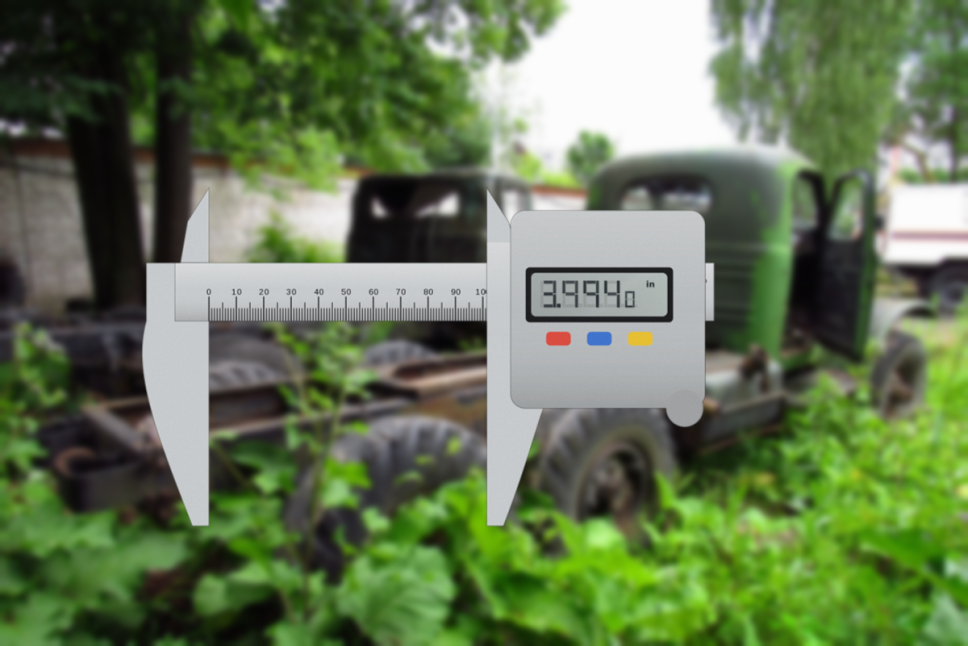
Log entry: 3.9940 in
